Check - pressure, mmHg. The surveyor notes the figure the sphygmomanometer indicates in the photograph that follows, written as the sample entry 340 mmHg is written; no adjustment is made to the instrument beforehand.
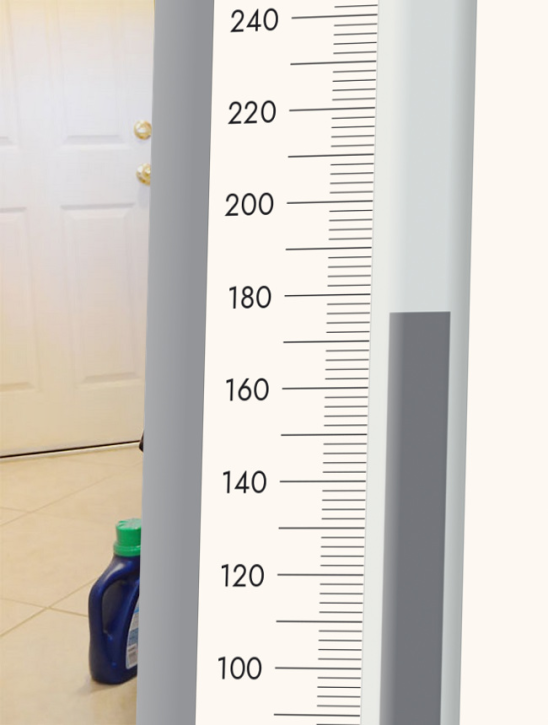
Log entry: 176 mmHg
